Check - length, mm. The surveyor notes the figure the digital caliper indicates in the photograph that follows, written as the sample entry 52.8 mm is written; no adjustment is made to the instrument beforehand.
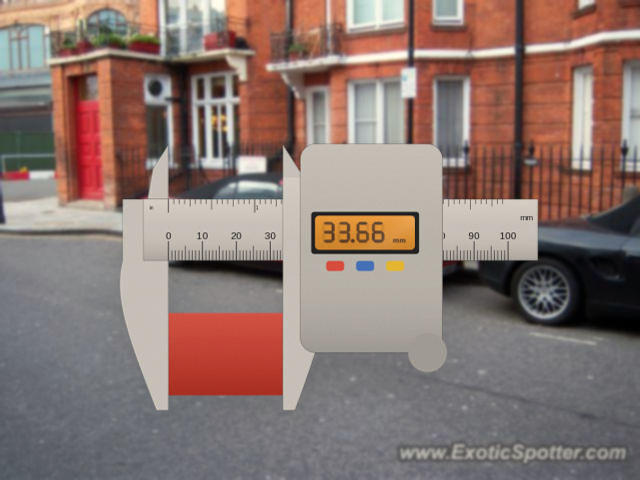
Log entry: 33.66 mm
